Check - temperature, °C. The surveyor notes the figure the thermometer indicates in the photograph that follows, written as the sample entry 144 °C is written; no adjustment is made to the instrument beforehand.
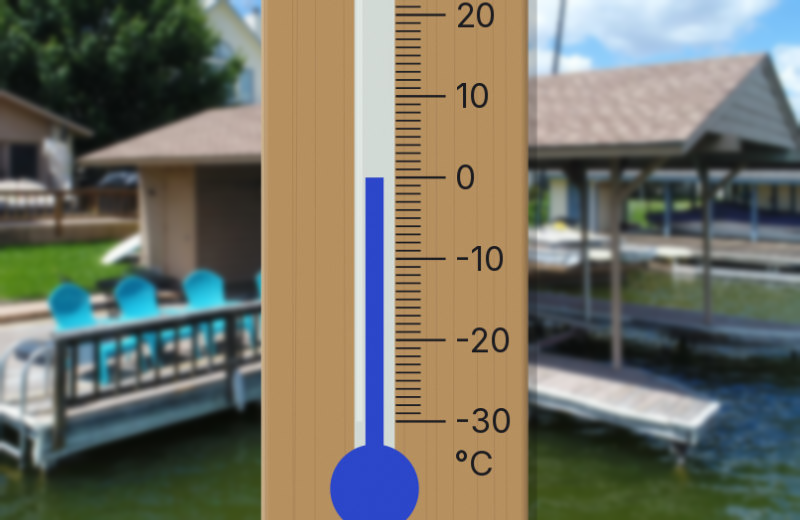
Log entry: 0 °C
